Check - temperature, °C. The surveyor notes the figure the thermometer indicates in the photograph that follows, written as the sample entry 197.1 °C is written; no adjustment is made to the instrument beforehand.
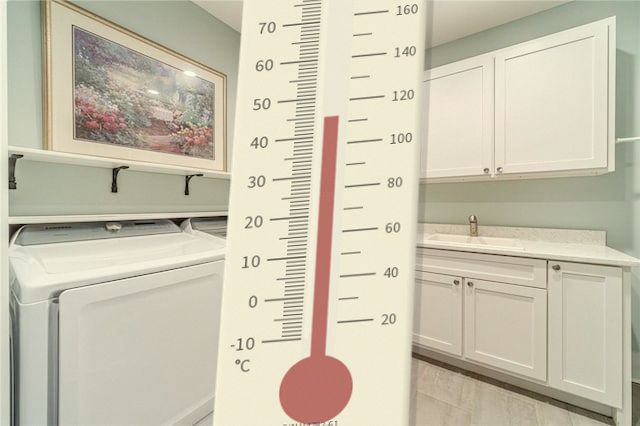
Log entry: 45 °C
